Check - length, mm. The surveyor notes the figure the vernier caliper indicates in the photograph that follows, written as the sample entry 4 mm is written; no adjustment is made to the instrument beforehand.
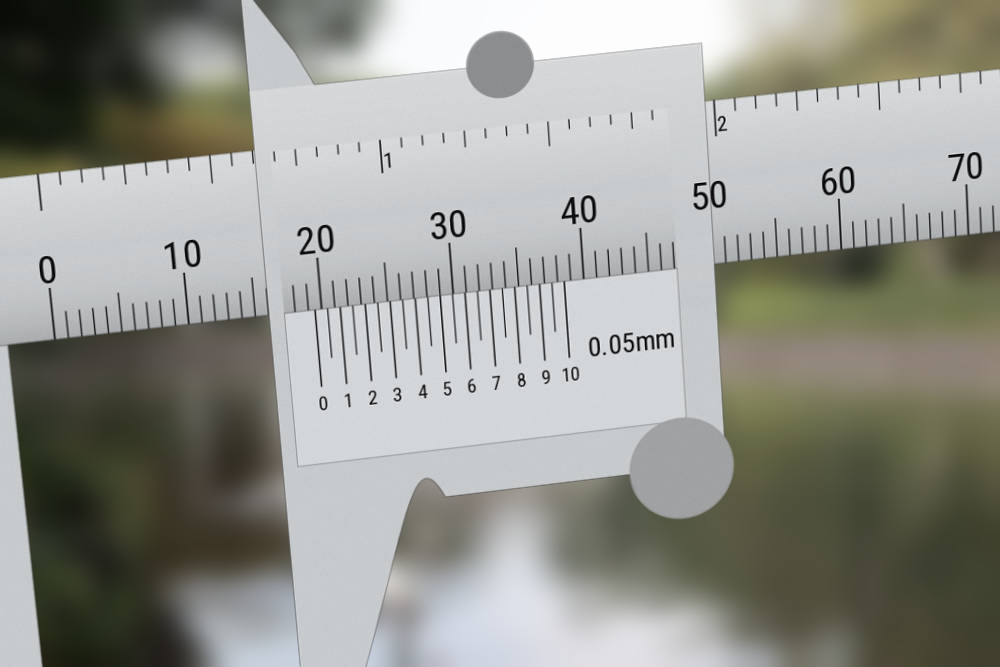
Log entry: 19.5 mm
